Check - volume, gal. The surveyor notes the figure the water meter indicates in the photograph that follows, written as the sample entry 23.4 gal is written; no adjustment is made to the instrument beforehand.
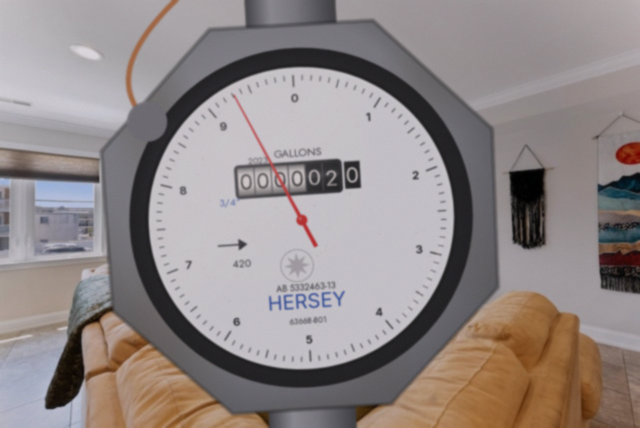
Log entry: 19.3 gal
